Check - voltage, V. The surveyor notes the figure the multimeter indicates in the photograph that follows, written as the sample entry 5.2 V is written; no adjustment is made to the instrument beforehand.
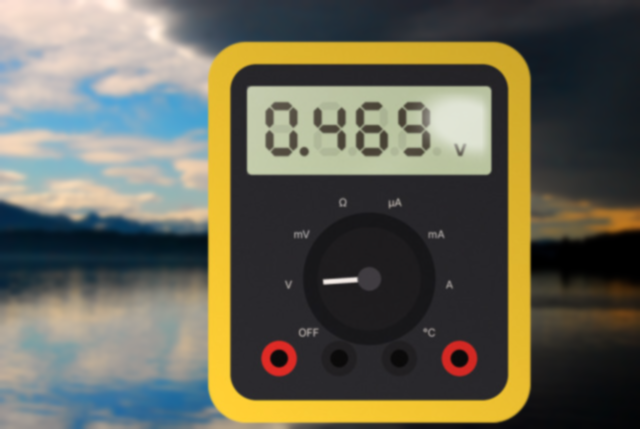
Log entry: 0.469 V
